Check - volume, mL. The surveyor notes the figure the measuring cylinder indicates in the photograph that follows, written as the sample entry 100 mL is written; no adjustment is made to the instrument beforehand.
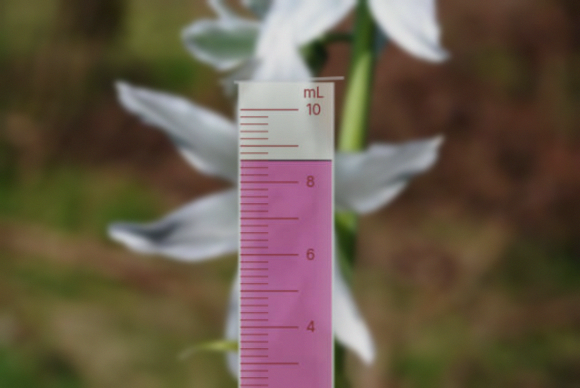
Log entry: 8.6 mL
